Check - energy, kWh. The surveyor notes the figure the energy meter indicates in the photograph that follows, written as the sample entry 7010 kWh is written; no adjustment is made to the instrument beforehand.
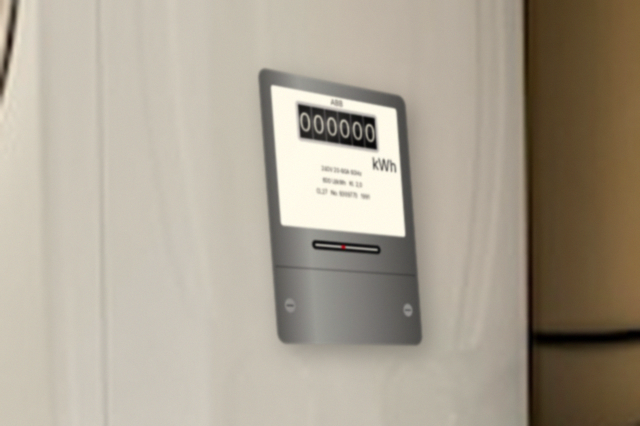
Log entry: 0 kWh
